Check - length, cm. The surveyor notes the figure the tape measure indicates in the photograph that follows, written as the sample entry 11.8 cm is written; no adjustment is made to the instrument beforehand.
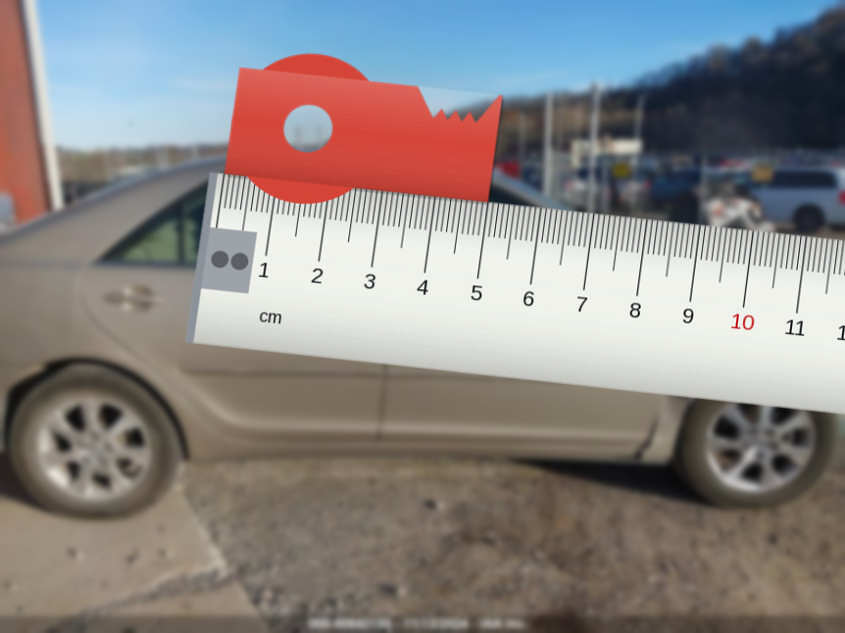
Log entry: 5 cm
